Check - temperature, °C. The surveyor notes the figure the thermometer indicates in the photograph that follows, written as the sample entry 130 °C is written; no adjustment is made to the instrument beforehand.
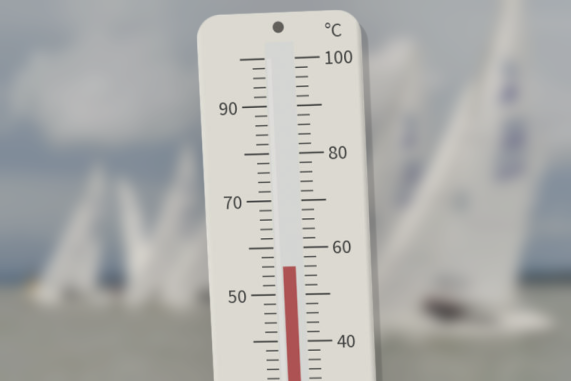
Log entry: 56 °C
